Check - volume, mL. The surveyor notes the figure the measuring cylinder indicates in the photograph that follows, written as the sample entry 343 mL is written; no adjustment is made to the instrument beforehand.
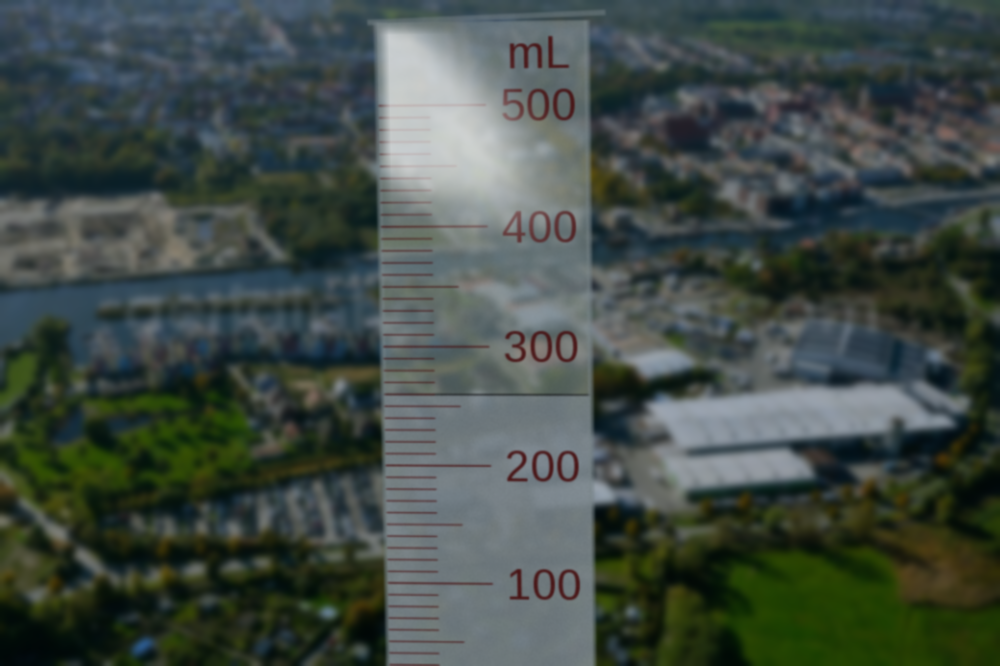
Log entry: 260 mL
